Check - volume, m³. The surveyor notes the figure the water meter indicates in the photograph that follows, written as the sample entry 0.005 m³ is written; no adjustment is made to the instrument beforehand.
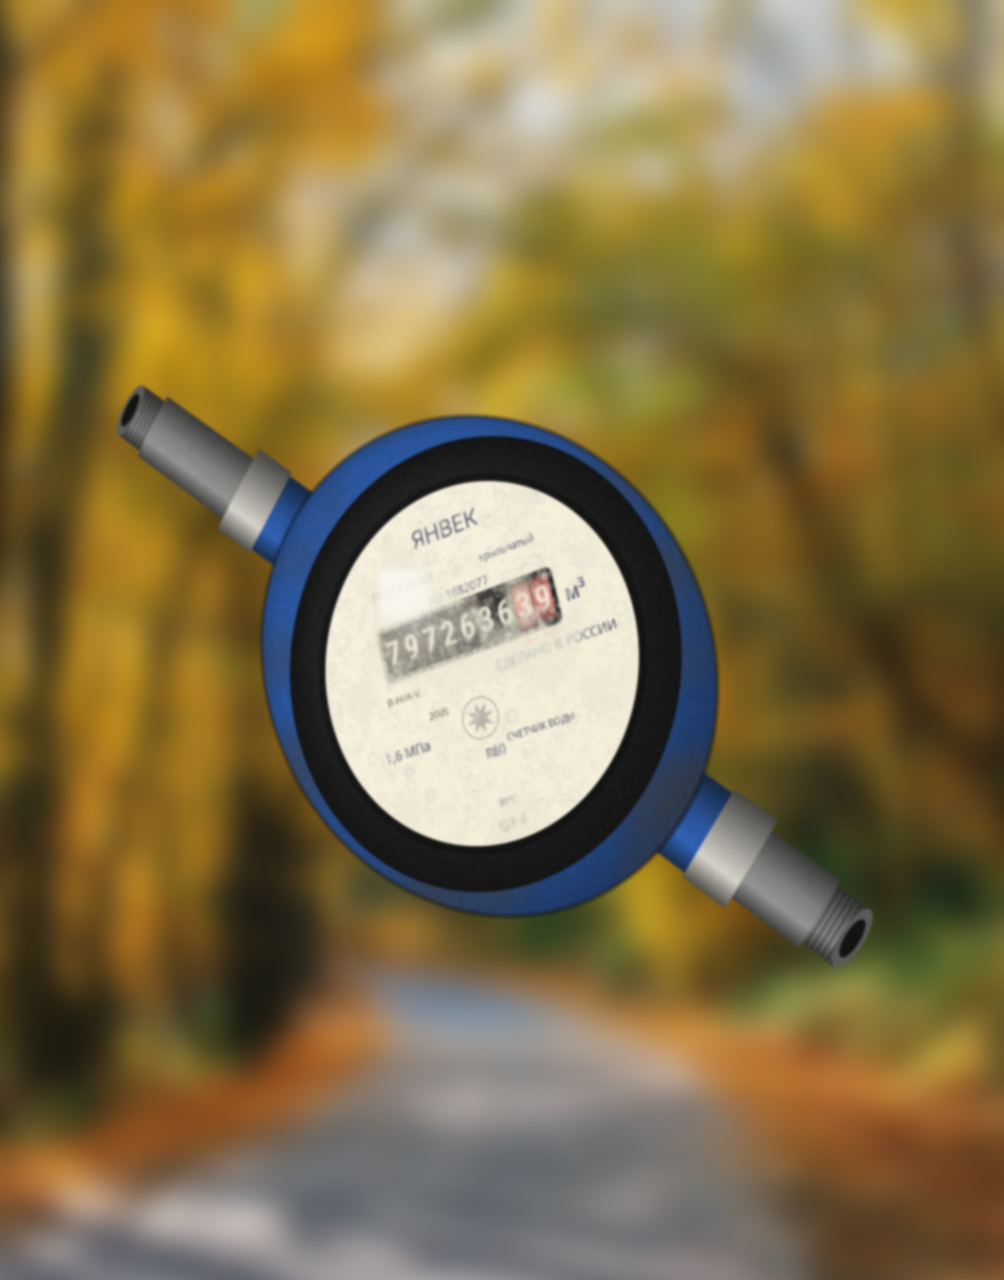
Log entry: 7972636.39 m³
